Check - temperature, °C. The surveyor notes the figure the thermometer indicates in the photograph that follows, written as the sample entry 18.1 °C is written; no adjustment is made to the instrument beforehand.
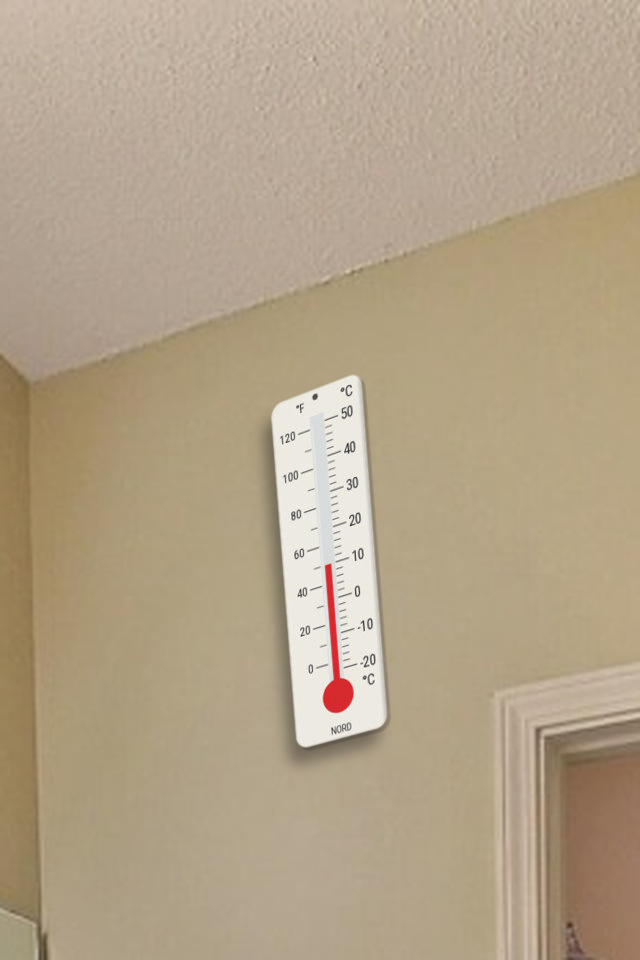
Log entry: 10 °C
